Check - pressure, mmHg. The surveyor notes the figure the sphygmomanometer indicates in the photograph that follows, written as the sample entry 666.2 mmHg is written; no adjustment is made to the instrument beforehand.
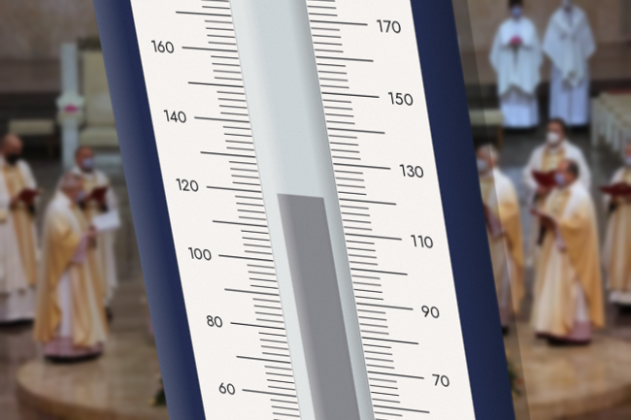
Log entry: 120 mmHg
